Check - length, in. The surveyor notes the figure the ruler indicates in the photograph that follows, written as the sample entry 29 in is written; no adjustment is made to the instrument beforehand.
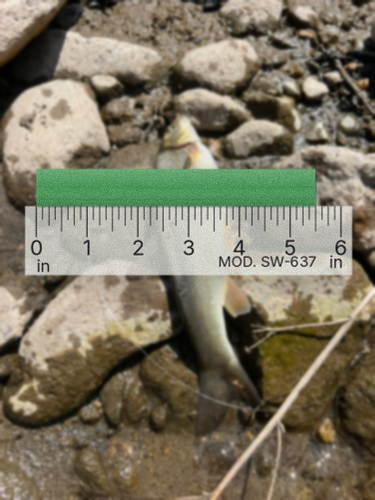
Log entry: 5.5 in
